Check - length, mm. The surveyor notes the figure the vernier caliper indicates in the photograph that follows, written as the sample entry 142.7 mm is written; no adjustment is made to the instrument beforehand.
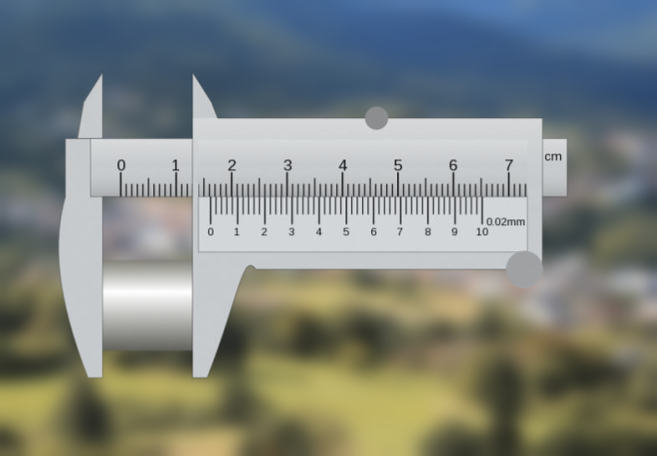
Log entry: 16.2 mm
